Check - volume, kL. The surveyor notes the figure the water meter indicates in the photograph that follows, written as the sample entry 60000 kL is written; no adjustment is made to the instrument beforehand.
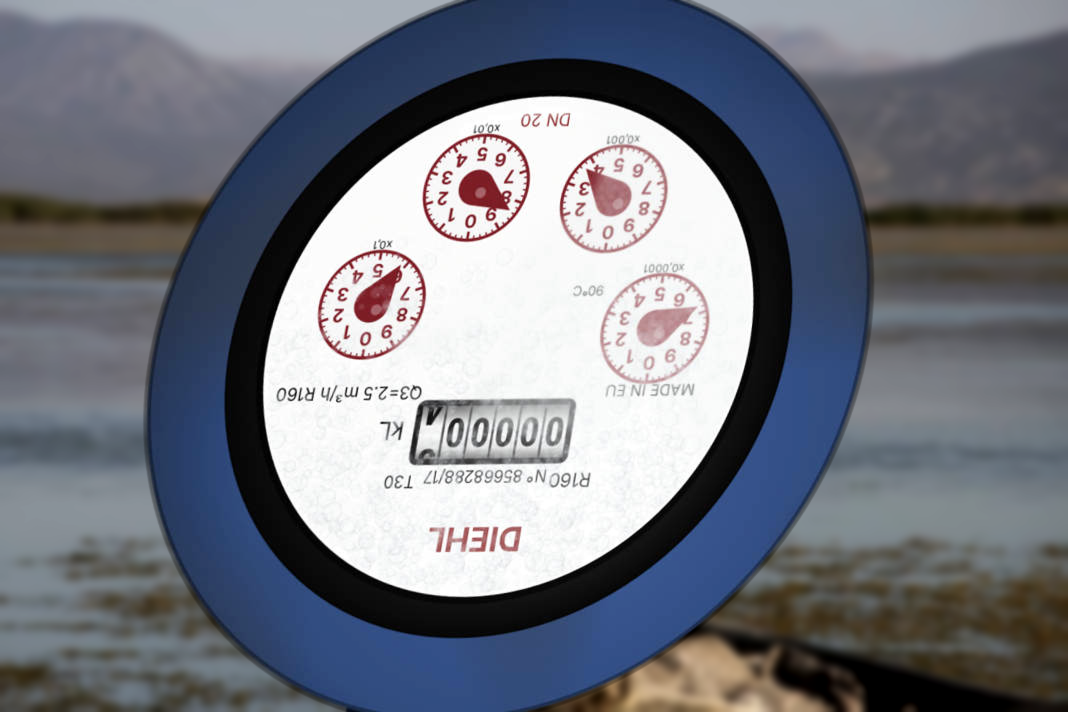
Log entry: 3.5836 kL
